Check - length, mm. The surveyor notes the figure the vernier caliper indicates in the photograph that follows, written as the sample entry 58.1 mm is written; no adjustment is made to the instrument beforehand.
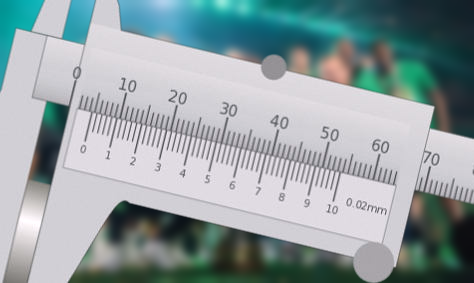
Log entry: 4.5 mm
